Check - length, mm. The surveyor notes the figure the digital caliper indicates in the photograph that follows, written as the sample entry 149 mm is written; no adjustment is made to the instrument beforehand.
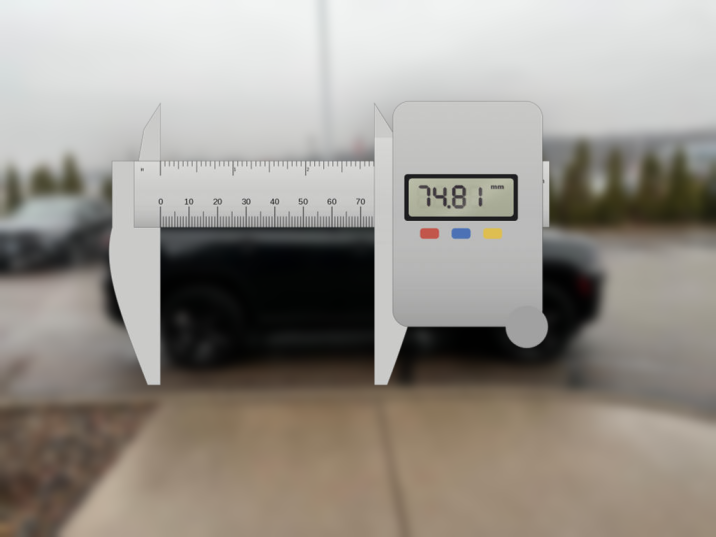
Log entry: 74.81 mm
